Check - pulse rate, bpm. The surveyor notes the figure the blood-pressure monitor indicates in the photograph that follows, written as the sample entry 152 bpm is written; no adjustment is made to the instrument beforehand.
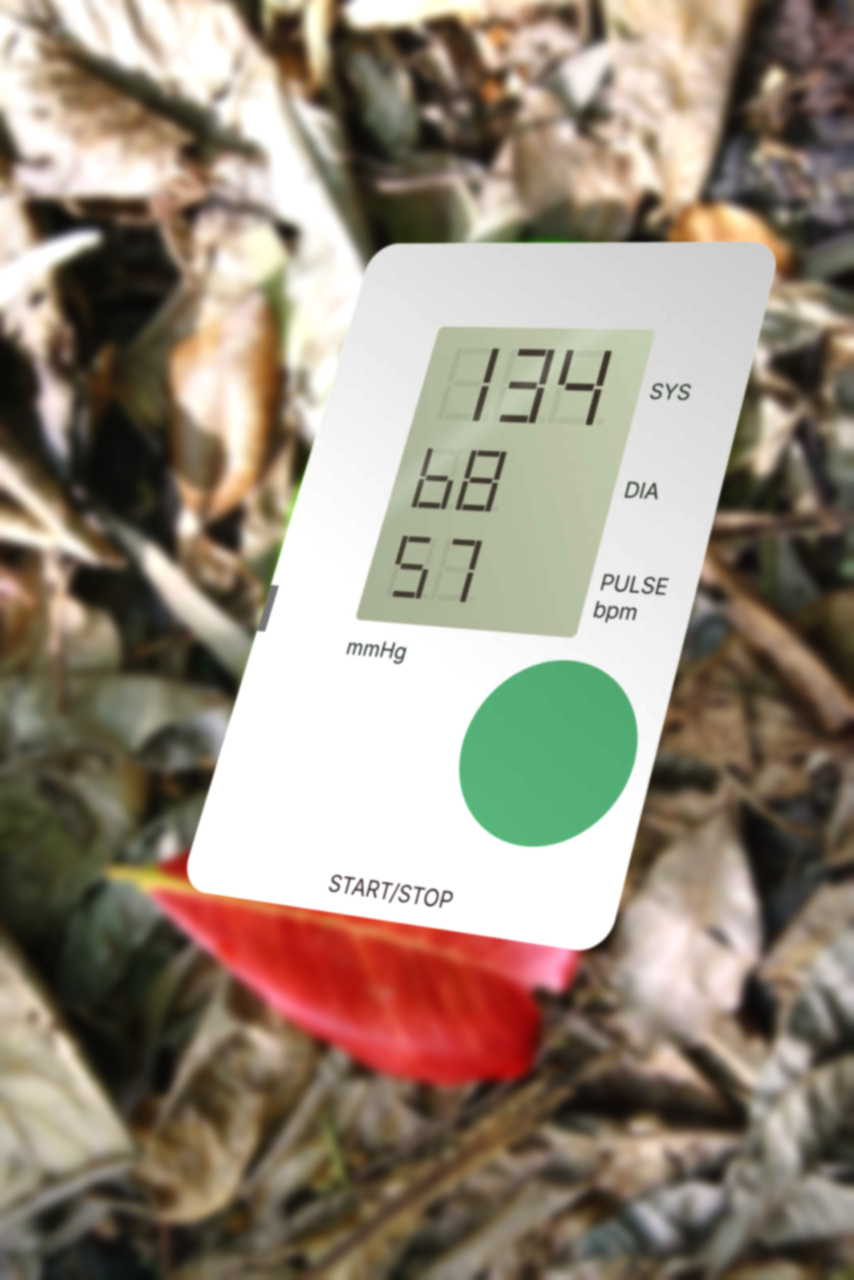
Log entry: 57 bpm
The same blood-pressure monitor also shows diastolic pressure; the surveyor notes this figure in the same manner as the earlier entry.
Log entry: 68 mmHg
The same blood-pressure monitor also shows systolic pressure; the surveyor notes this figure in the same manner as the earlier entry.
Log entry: 134 mmHg
